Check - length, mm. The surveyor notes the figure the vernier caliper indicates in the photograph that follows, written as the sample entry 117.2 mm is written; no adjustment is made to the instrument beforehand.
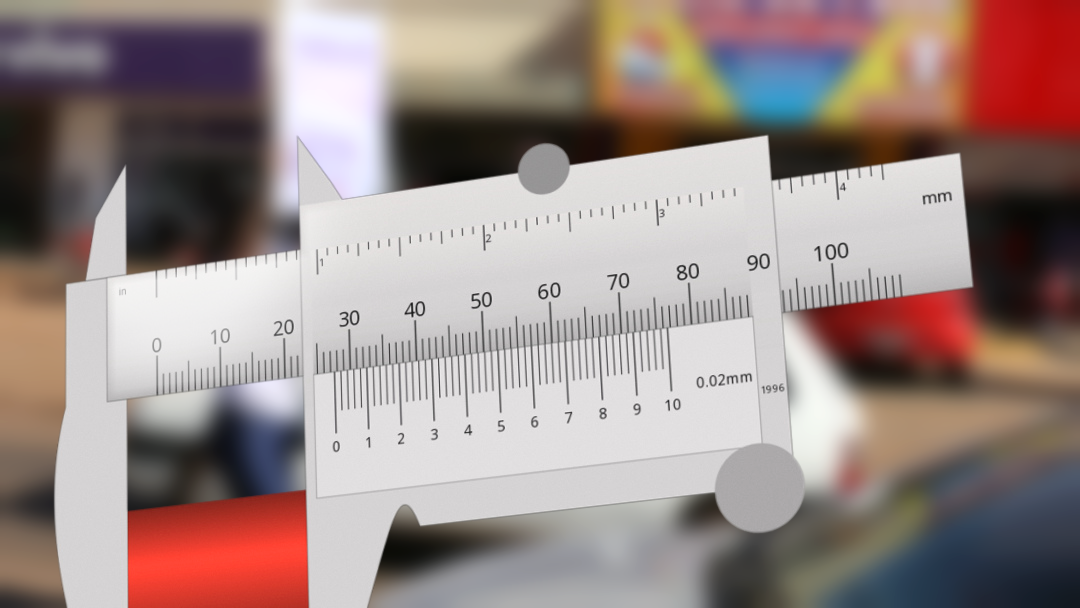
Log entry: 27.6 mm
